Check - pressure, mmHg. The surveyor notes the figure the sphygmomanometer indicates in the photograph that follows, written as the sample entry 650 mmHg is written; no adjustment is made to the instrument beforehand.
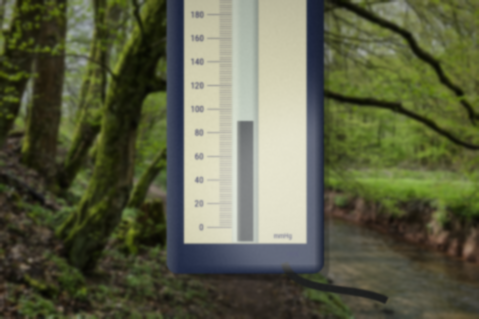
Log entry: 90 mmHg
